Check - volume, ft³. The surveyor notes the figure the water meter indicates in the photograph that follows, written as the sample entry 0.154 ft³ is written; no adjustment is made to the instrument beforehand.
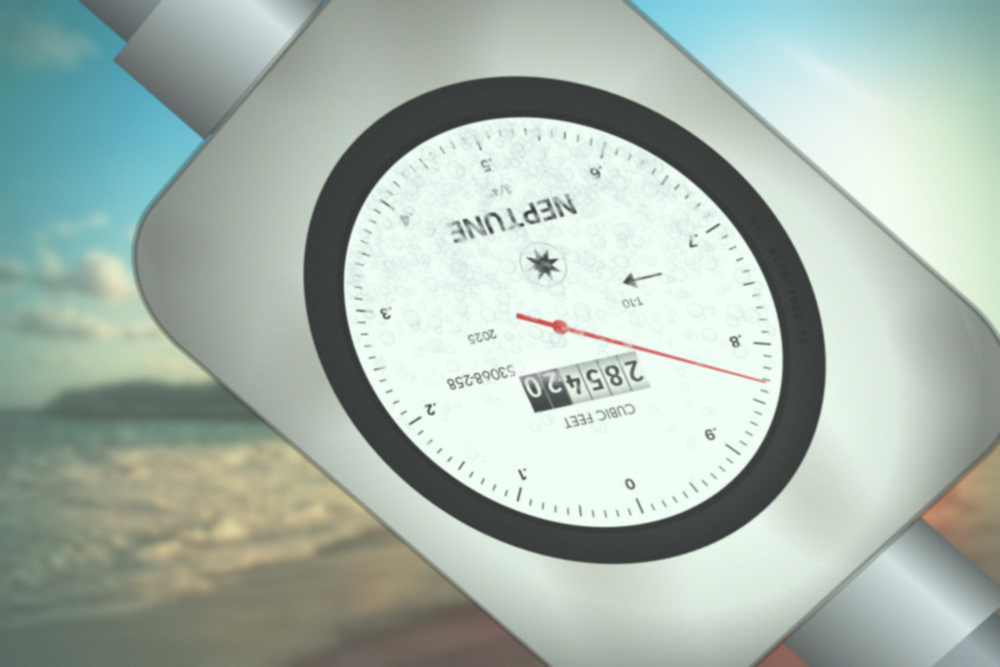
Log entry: 285419.83 ft³
